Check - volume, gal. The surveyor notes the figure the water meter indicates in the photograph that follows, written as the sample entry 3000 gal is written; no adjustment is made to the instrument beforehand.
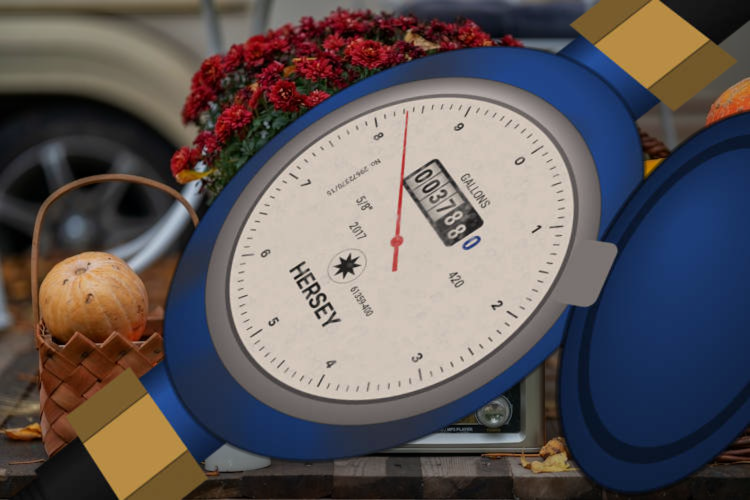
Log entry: 37878.3 gal
